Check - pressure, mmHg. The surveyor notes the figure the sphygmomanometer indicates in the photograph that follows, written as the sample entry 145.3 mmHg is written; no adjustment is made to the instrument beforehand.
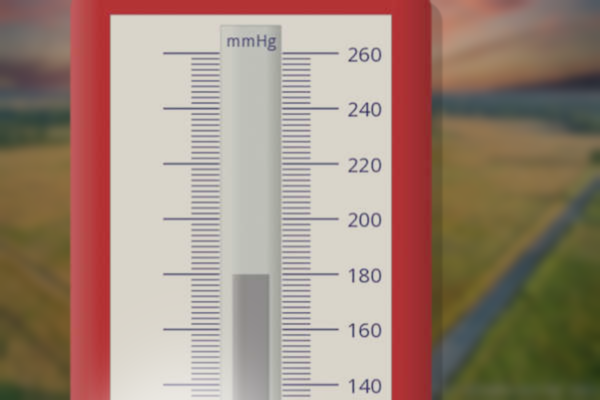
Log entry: 180 mmHg
